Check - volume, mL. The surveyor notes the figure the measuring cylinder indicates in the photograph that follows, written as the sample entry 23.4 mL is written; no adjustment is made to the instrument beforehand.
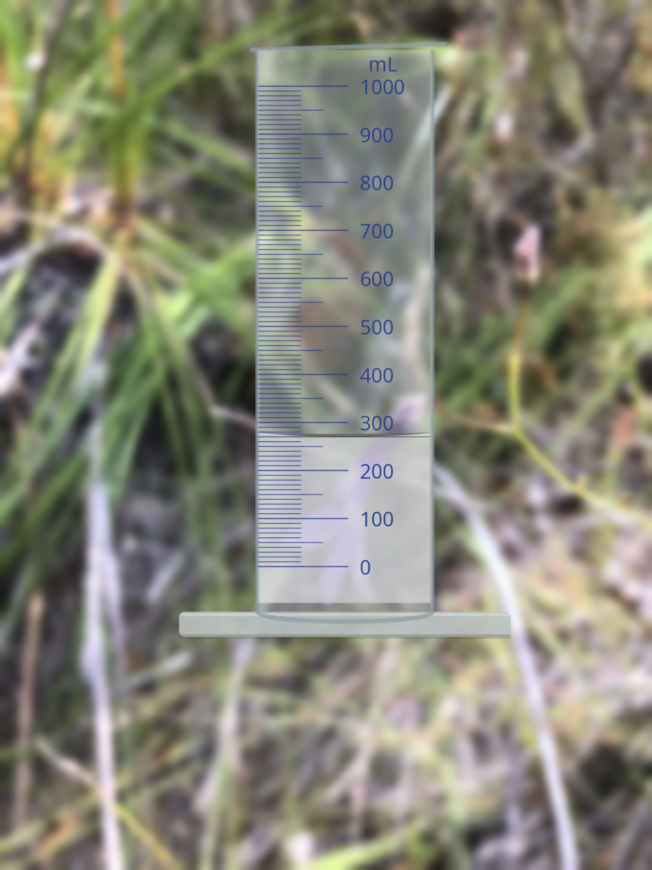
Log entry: 270 mL
